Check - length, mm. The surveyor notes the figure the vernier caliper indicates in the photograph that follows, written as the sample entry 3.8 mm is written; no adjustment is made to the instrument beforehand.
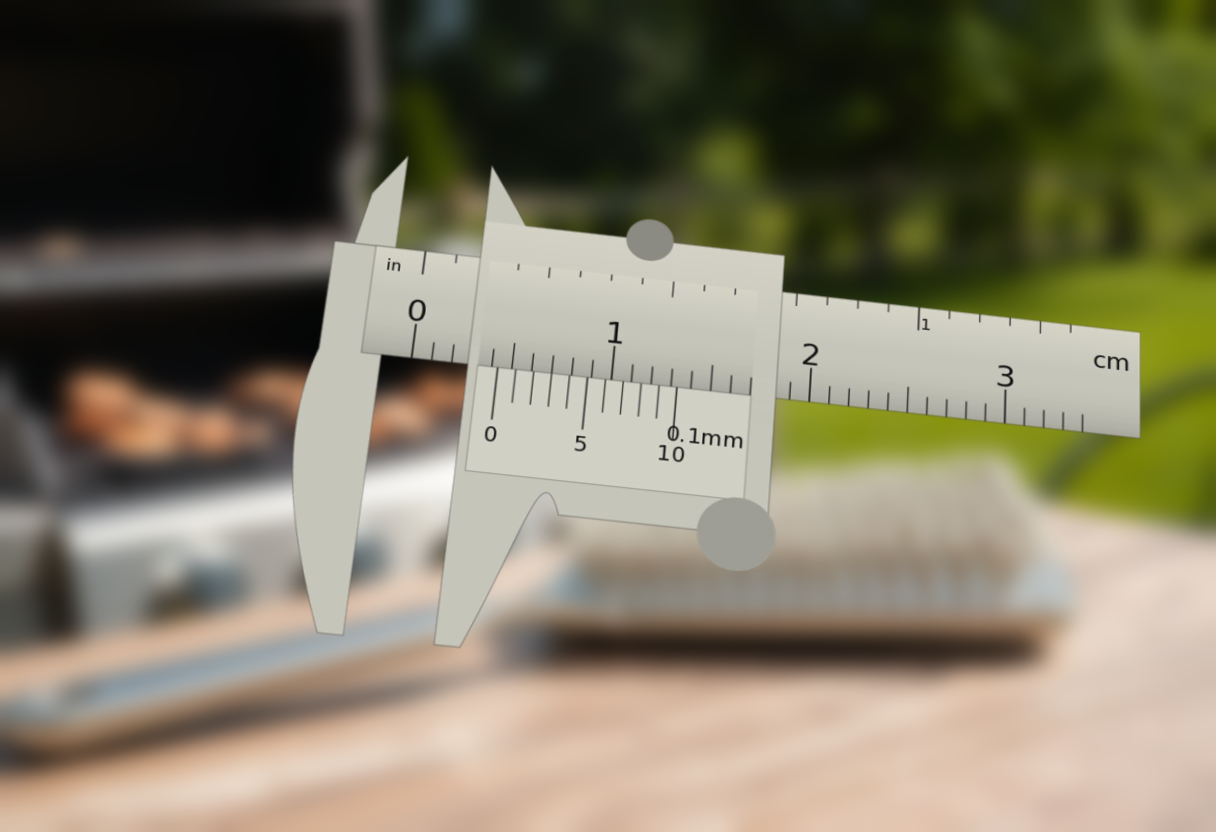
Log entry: 4.3 mm
